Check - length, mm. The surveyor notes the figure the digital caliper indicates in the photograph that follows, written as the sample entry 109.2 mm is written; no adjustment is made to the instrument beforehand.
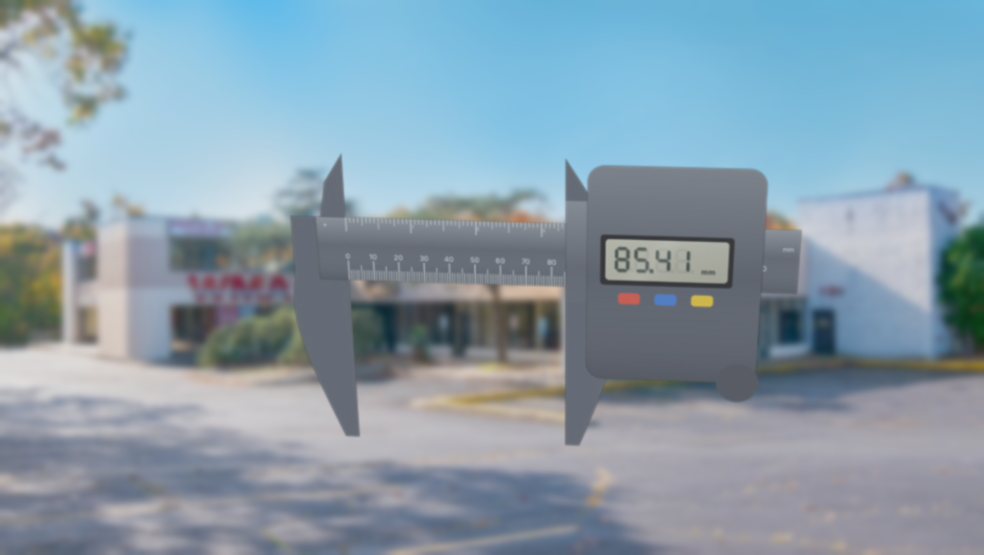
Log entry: 85.41 mm
